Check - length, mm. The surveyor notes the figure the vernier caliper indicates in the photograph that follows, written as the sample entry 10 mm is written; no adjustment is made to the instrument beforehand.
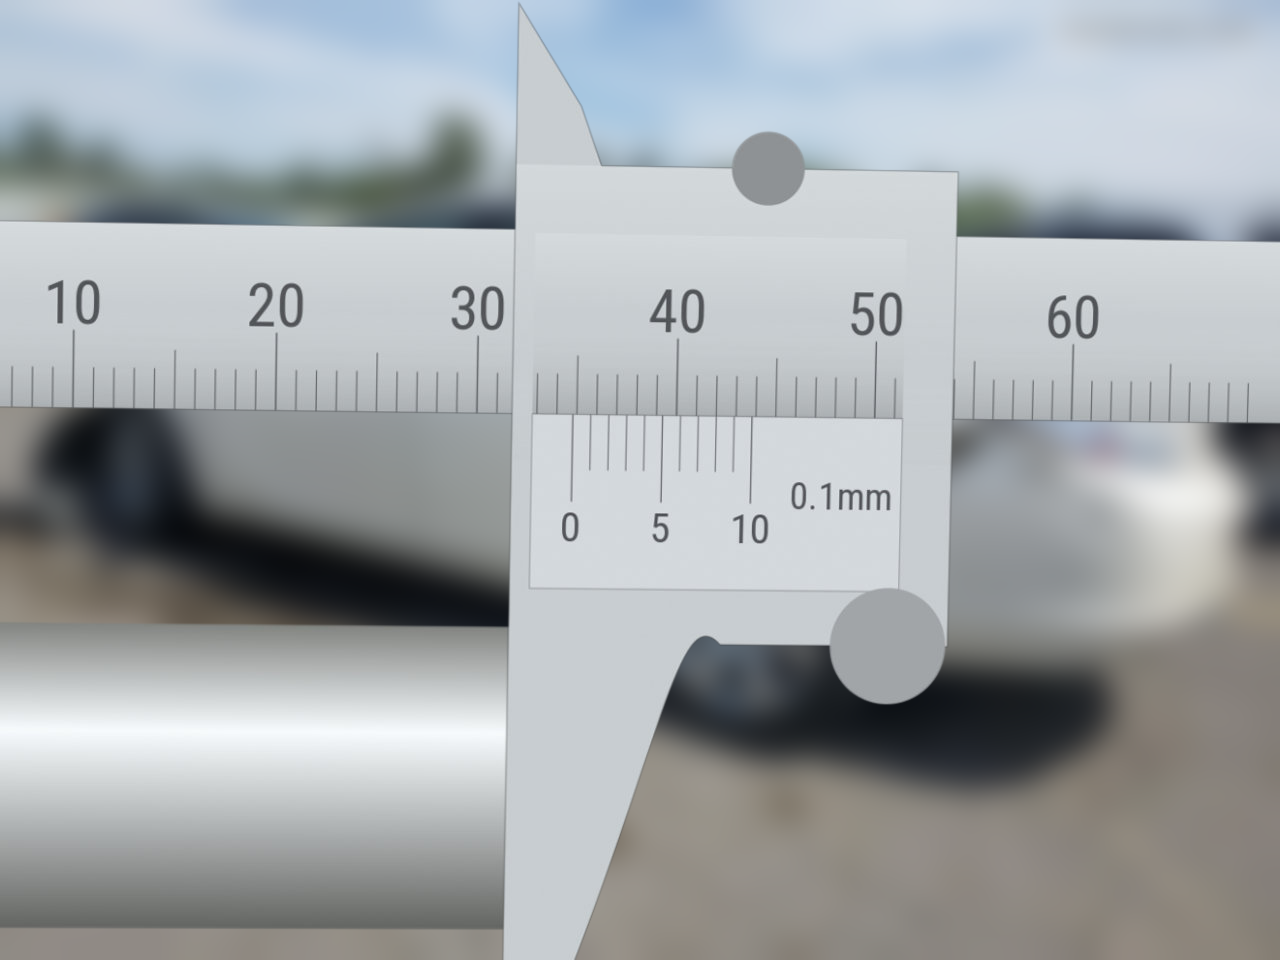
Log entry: 34.8 mm
